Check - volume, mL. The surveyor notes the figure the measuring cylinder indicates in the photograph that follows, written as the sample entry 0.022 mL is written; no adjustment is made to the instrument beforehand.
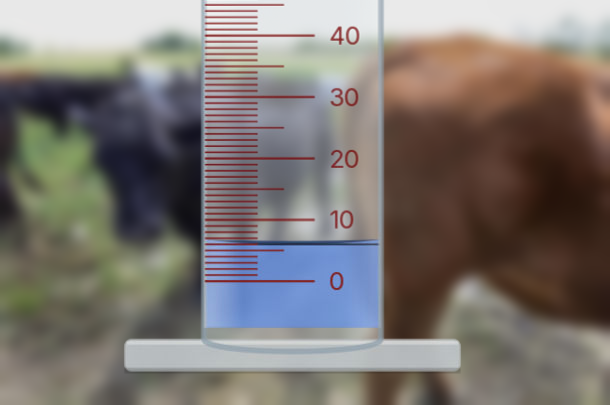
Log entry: 6 mL
